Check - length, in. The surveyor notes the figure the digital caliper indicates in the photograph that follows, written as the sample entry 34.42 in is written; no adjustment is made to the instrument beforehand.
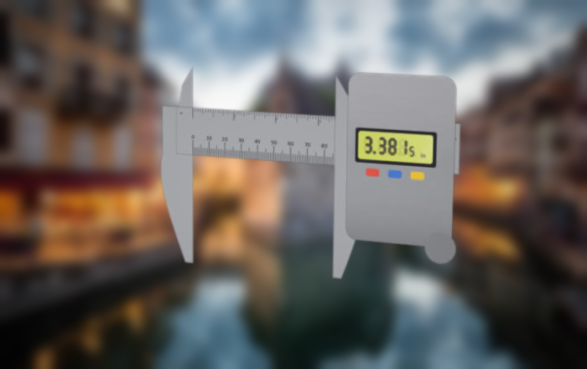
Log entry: 3.3815 in
